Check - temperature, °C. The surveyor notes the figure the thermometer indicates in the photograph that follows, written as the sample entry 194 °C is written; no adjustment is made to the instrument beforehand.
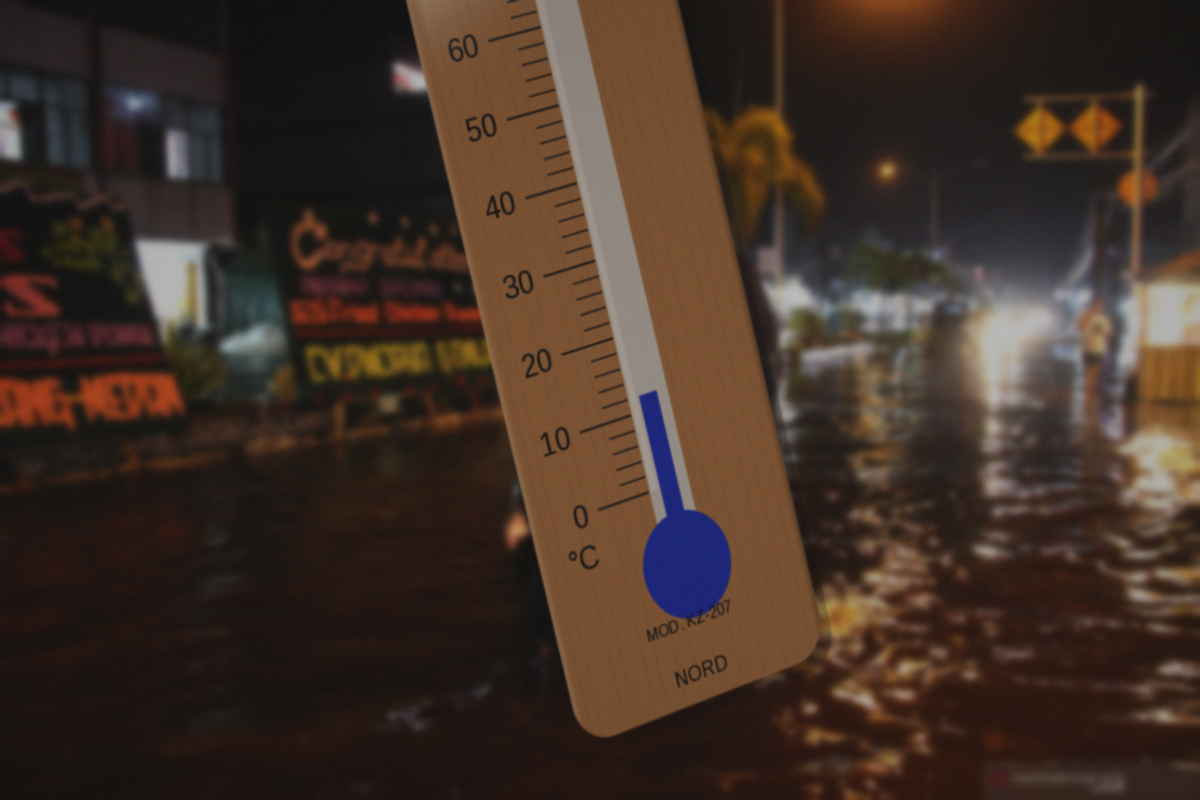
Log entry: 12 °C
